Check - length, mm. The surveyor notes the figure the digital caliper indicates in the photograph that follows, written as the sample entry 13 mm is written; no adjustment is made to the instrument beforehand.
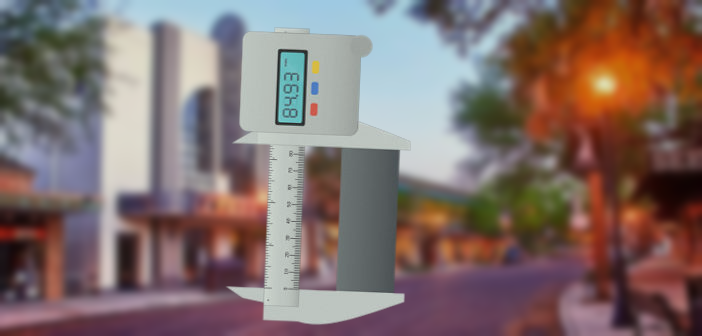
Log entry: 84.93 mm
